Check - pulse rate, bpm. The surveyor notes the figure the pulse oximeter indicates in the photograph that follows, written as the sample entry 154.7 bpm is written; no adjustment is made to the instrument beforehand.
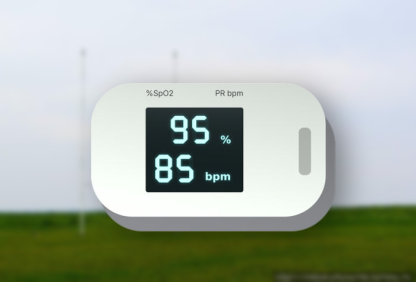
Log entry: 85 bpm
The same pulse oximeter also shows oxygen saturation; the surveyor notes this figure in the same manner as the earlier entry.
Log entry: 95 %
